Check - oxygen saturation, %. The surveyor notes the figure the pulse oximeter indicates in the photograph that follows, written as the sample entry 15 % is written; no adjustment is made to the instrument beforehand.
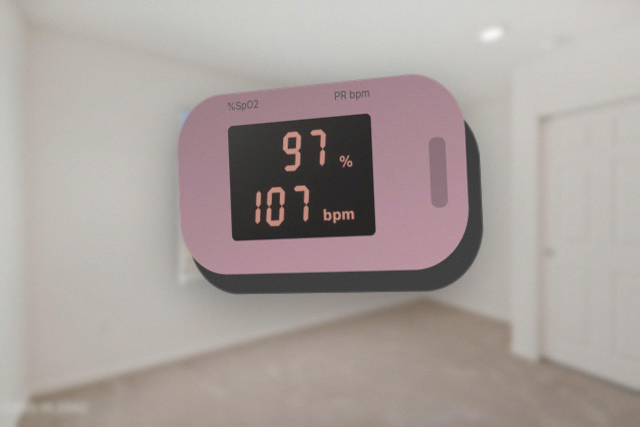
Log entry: 97 %
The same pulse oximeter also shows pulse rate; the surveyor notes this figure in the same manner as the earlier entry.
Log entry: 107 bpm
